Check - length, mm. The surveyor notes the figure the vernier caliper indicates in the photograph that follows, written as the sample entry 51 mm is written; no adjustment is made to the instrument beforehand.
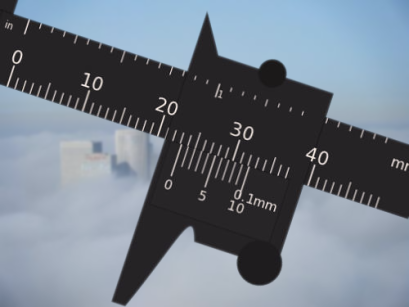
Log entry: 23.2 mm
